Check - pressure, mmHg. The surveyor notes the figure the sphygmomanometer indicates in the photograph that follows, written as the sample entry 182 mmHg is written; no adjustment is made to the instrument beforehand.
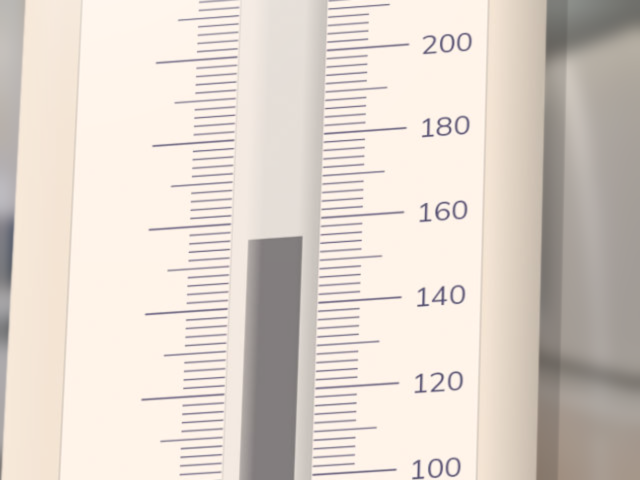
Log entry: 156 mmHg
